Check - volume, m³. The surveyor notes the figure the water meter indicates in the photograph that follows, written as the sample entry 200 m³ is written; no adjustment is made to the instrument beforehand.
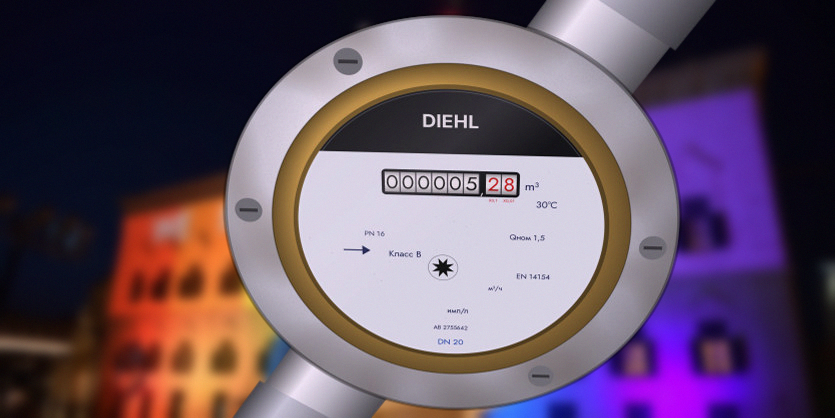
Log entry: 5.28 m³
